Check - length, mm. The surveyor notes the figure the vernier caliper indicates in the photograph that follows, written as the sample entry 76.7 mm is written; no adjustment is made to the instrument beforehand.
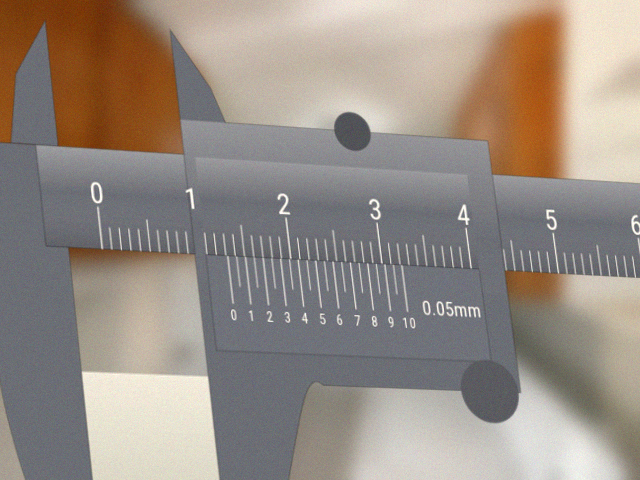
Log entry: 13.2 mm
